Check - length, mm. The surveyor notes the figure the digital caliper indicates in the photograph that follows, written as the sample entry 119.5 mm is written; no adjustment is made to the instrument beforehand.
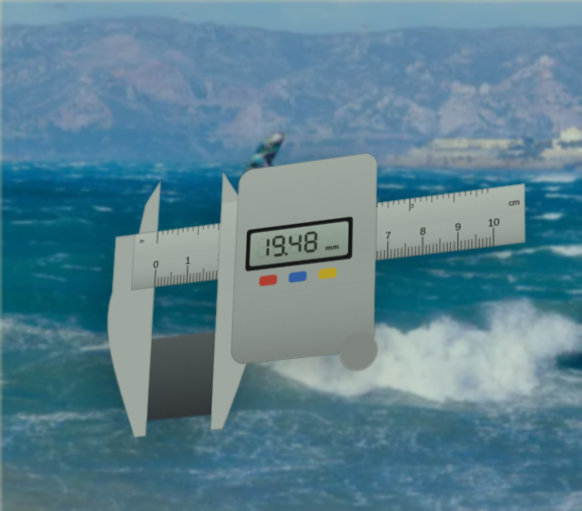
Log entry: 19.48 mm
